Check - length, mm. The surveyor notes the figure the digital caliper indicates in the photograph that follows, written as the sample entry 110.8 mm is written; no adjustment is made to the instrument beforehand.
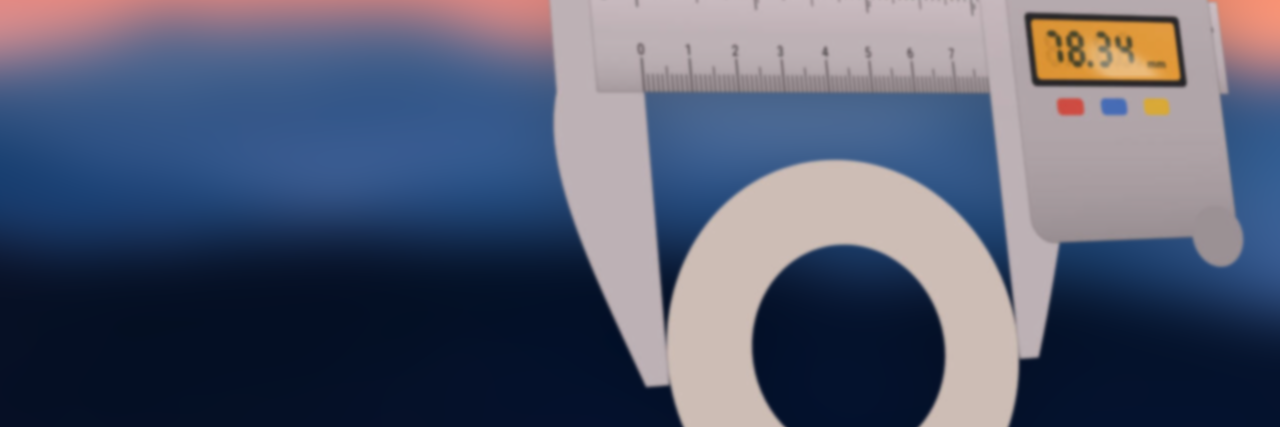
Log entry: 78.34 mm
